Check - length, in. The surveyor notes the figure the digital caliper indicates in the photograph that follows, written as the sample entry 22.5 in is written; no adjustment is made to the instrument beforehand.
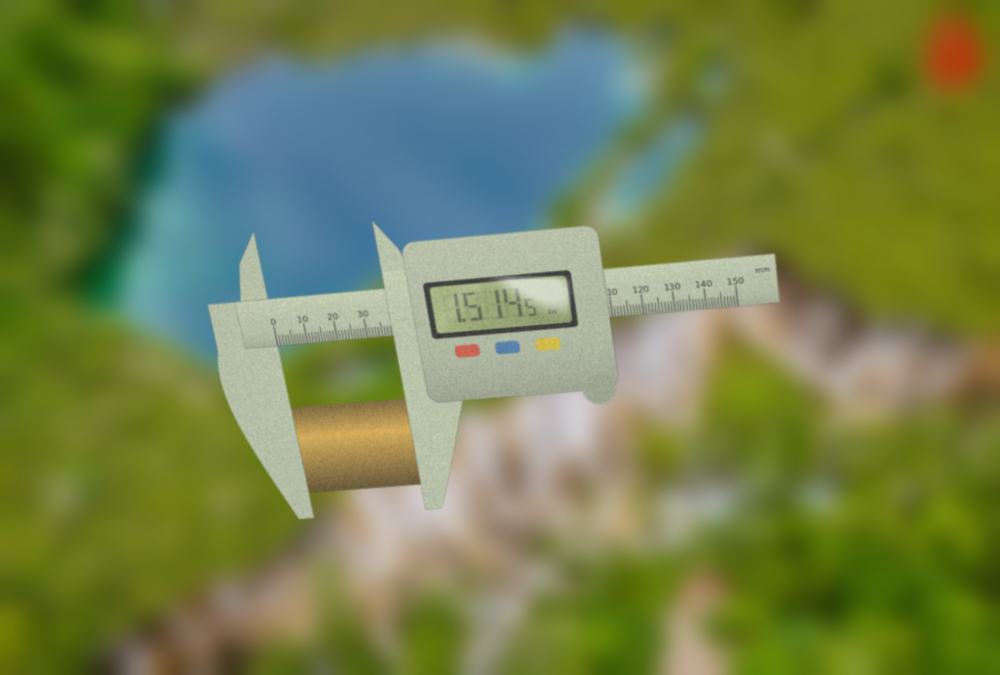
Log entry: 1.5145 in
